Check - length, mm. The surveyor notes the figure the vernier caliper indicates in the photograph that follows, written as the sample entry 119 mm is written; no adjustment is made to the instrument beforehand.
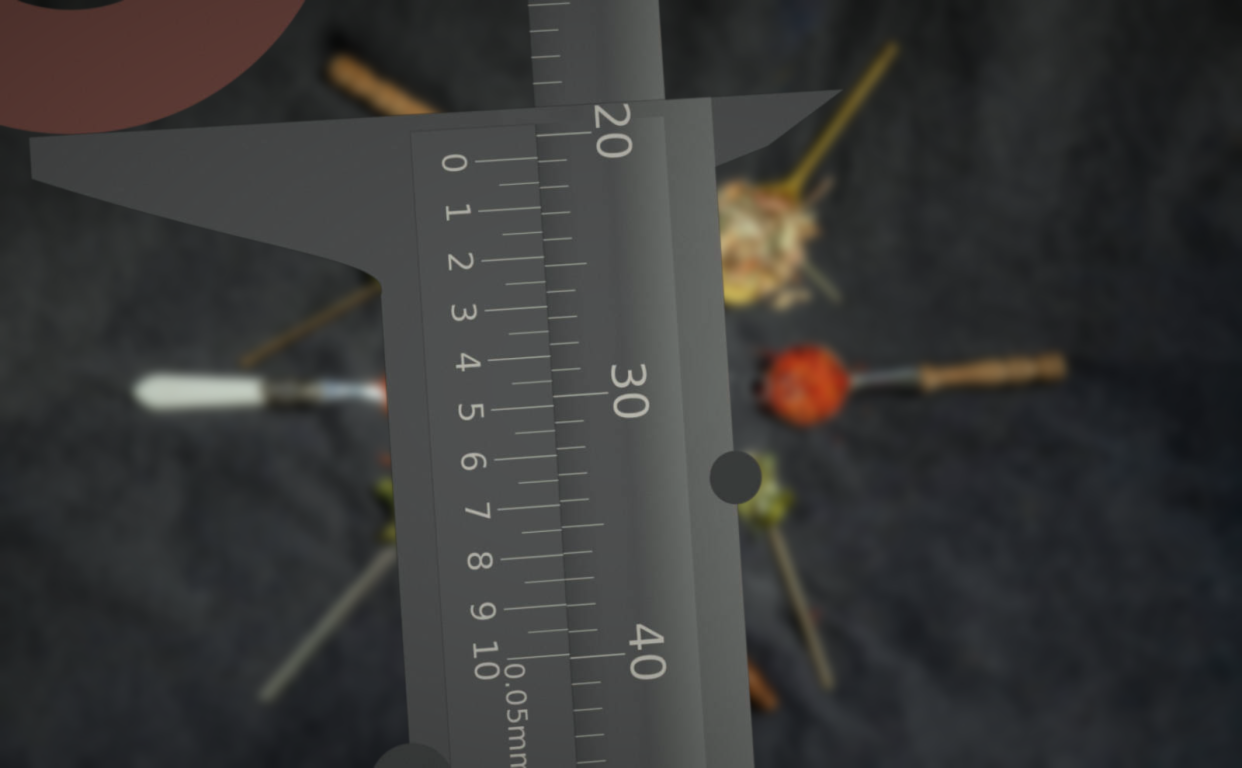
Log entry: 20.85 mm
